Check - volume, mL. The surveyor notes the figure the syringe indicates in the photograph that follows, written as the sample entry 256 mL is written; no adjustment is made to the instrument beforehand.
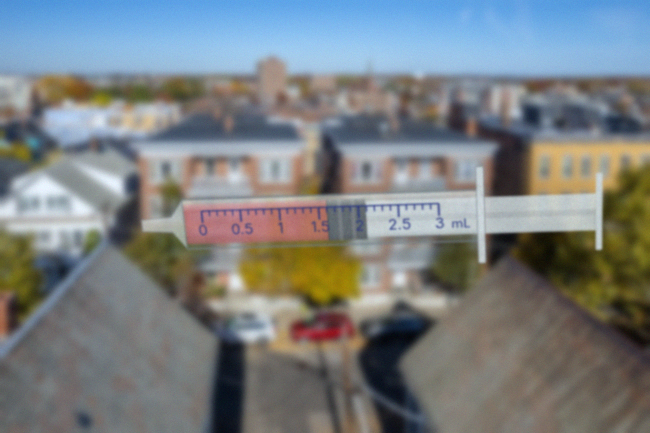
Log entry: 1.6 mL
